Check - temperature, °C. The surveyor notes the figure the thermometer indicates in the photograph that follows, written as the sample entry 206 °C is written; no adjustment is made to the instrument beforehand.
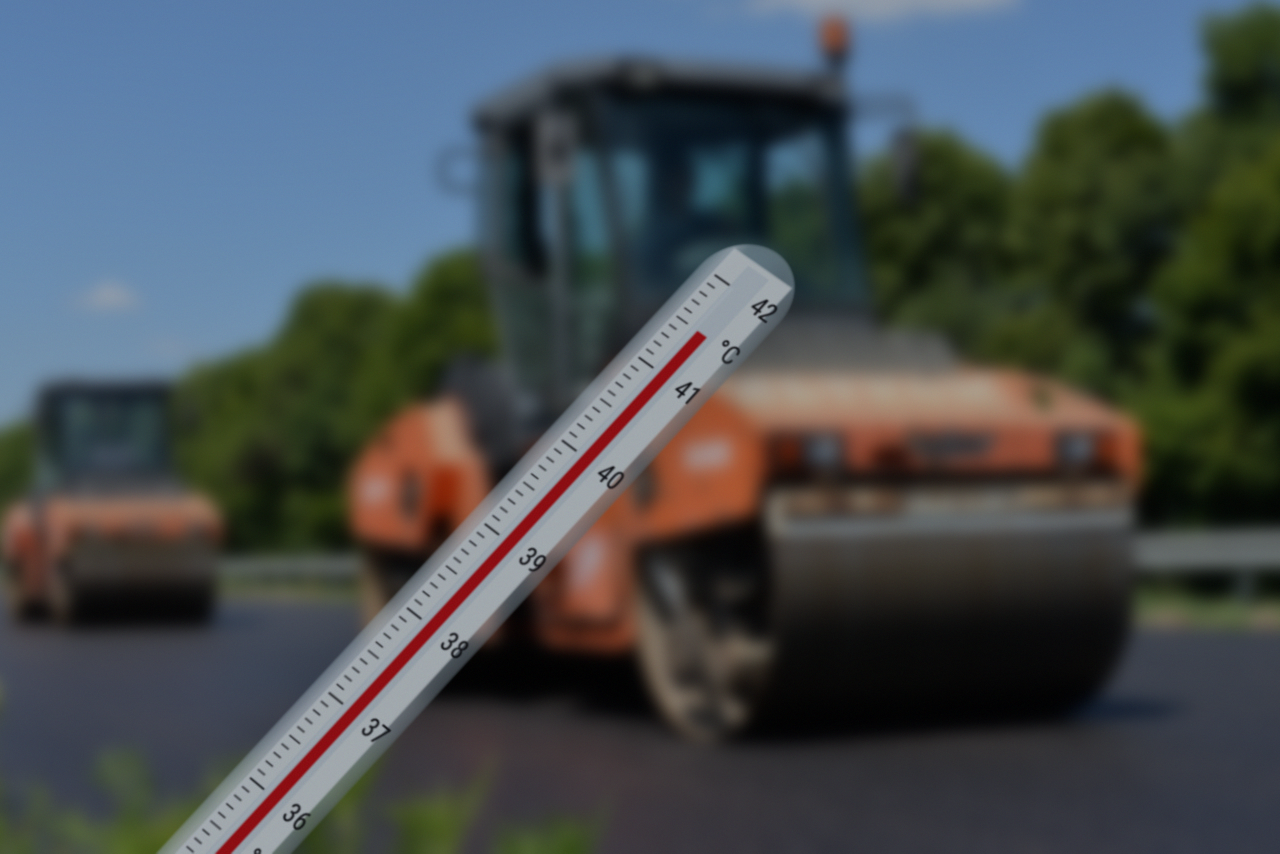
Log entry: 41.5 °C
